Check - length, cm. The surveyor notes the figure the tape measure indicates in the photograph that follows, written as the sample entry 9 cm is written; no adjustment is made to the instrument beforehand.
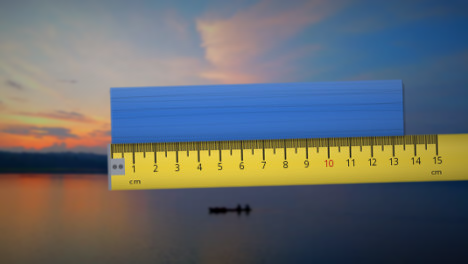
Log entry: 13.5 cm
